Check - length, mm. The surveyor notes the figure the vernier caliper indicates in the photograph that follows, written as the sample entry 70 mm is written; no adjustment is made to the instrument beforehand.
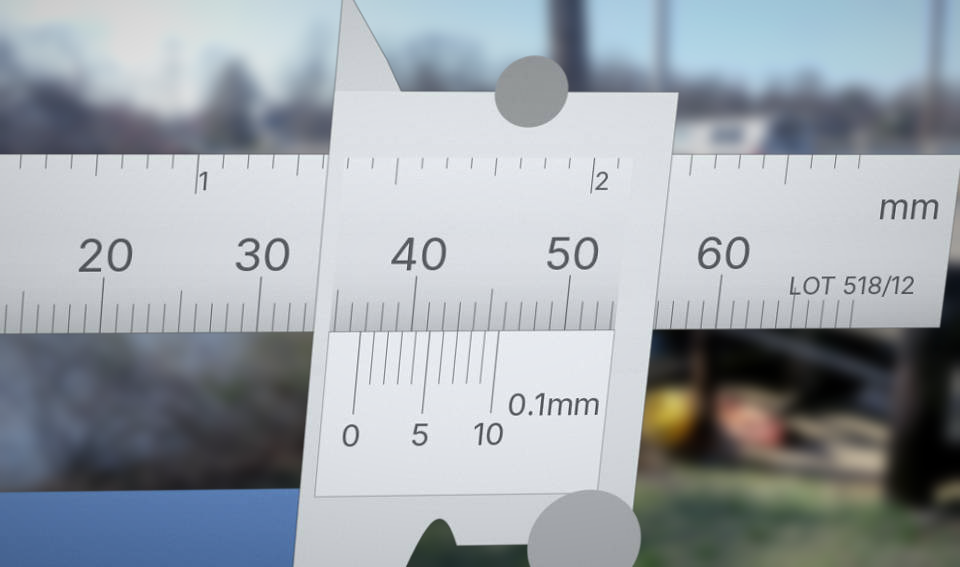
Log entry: 36.7 mm
